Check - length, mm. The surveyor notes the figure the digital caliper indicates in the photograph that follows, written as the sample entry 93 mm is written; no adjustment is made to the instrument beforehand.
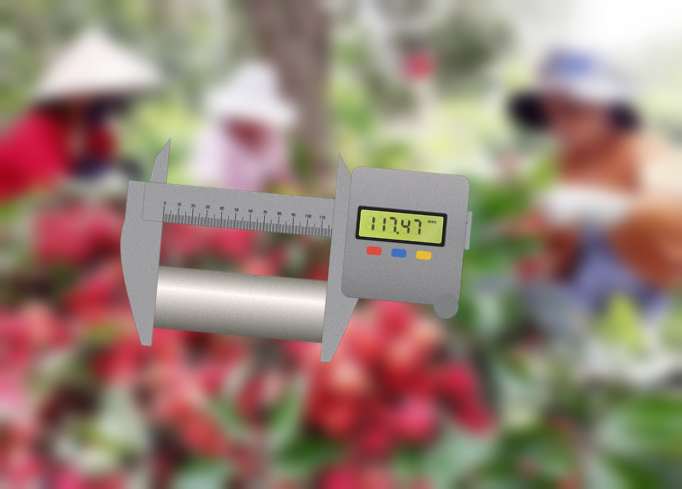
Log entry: 117.47 mm
